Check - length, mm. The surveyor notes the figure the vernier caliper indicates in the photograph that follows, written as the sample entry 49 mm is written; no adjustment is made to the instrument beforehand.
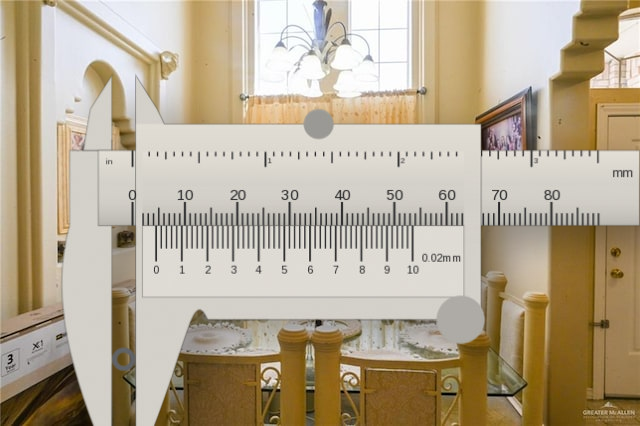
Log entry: 4.5 mm
